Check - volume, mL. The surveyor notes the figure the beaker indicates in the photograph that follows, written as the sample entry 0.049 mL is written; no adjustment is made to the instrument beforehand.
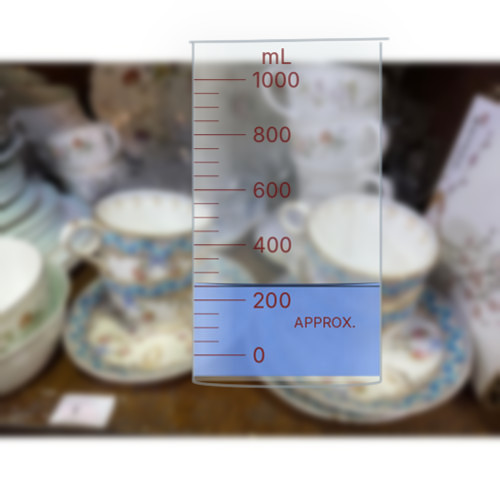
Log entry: 250 mL
